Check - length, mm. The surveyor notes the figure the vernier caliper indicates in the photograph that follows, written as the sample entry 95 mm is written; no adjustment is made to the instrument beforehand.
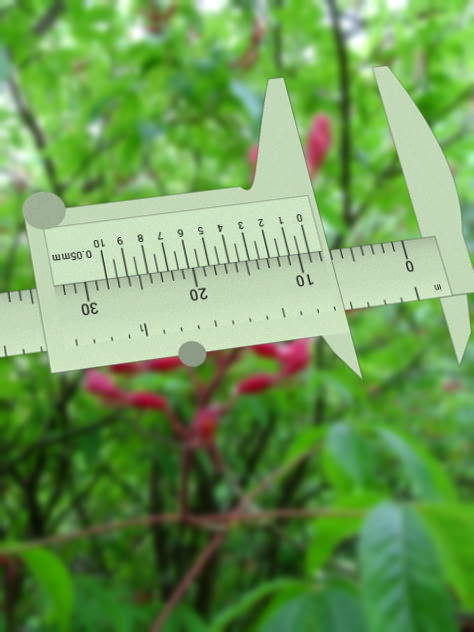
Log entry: 9.0 mm
